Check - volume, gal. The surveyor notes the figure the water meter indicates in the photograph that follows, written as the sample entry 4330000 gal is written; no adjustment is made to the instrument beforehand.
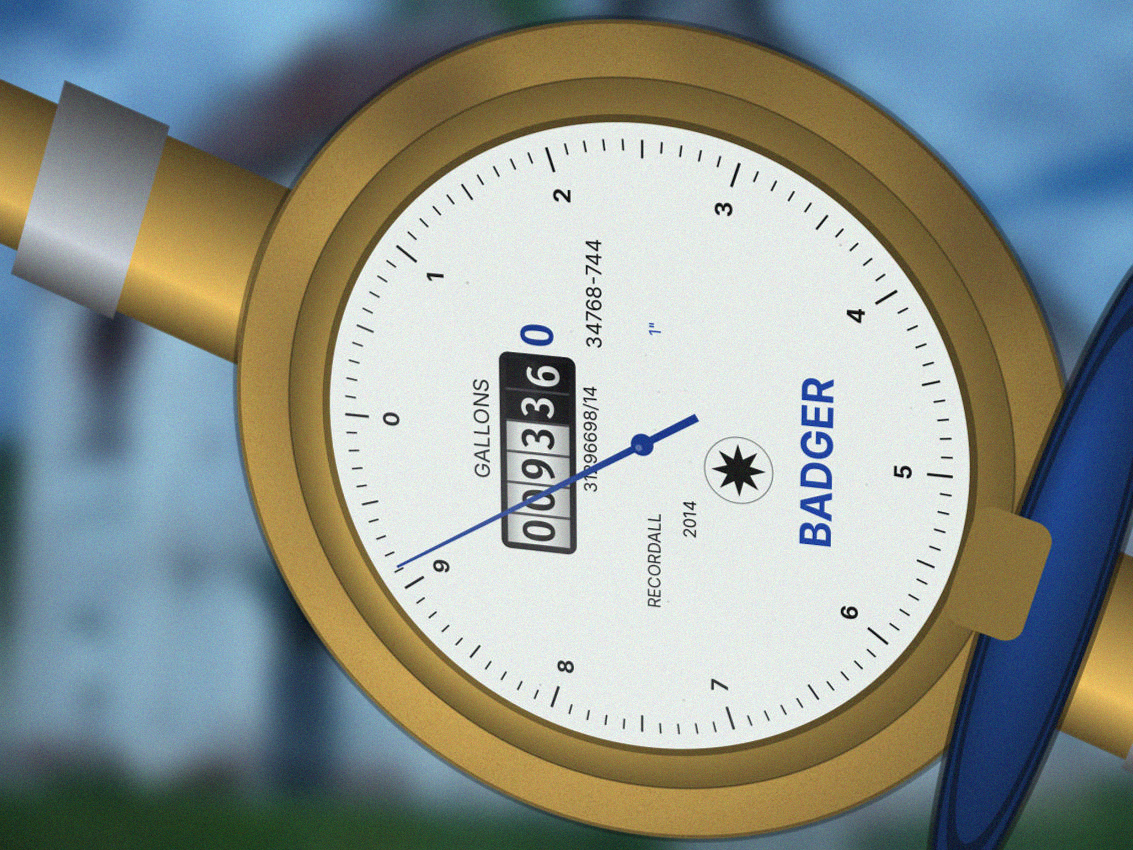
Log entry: 93359.1 gal
